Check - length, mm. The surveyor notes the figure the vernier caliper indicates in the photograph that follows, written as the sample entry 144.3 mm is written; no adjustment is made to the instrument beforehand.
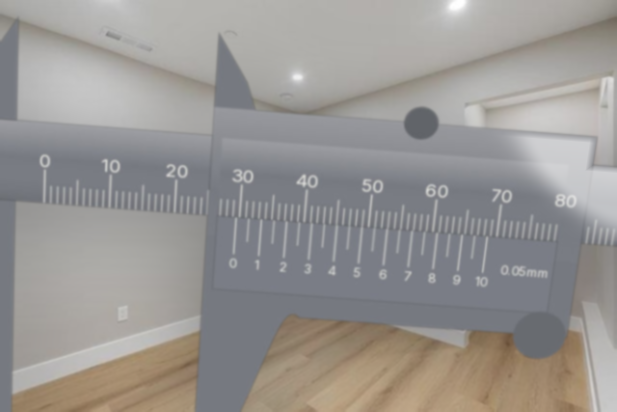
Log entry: 29.5 mm
